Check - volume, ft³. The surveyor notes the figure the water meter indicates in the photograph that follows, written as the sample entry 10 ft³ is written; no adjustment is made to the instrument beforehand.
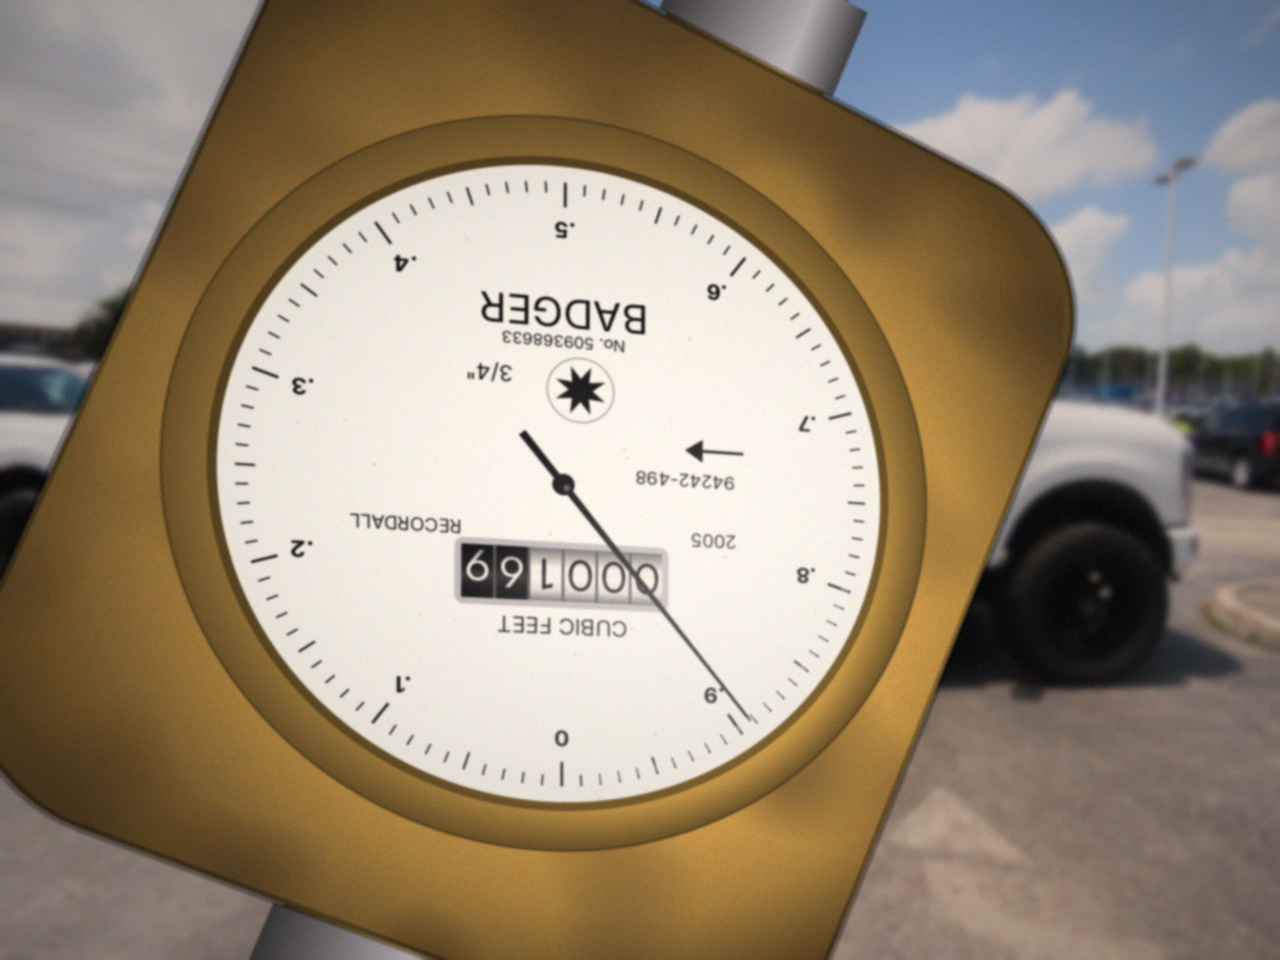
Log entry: 168.89 ft³
